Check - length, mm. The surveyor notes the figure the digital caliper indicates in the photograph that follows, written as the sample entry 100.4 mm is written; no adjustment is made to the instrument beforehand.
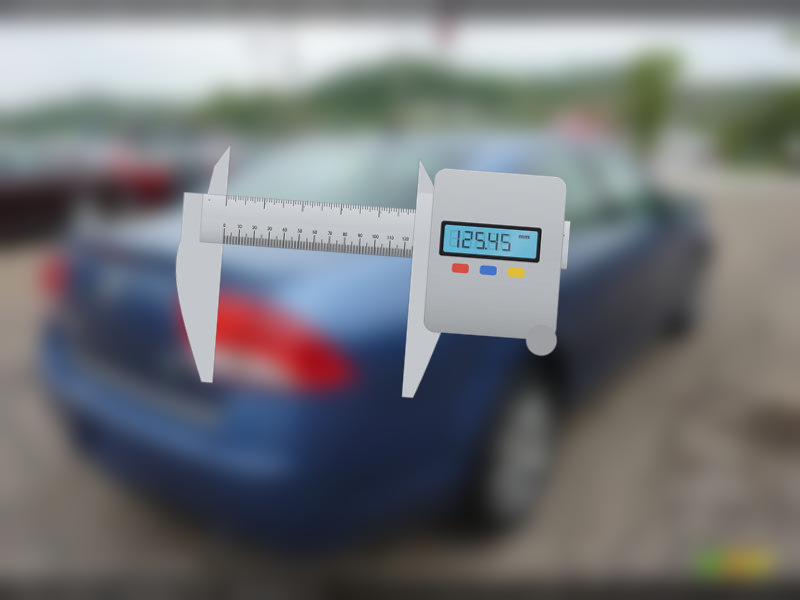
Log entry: 125.45 mm
